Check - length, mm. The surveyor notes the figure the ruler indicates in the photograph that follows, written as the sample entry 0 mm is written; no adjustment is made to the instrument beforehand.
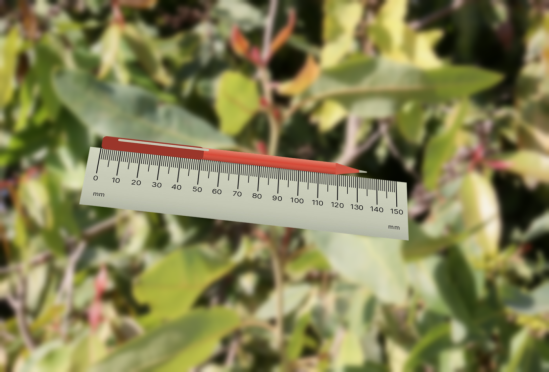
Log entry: 135 mm
